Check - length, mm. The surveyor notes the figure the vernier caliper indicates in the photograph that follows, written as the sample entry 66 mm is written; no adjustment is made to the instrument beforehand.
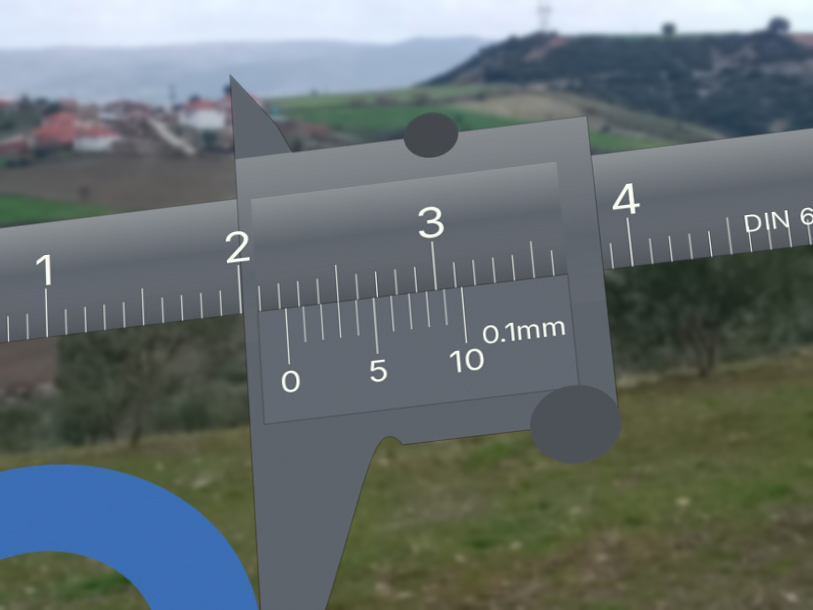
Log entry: 22.3 mm
